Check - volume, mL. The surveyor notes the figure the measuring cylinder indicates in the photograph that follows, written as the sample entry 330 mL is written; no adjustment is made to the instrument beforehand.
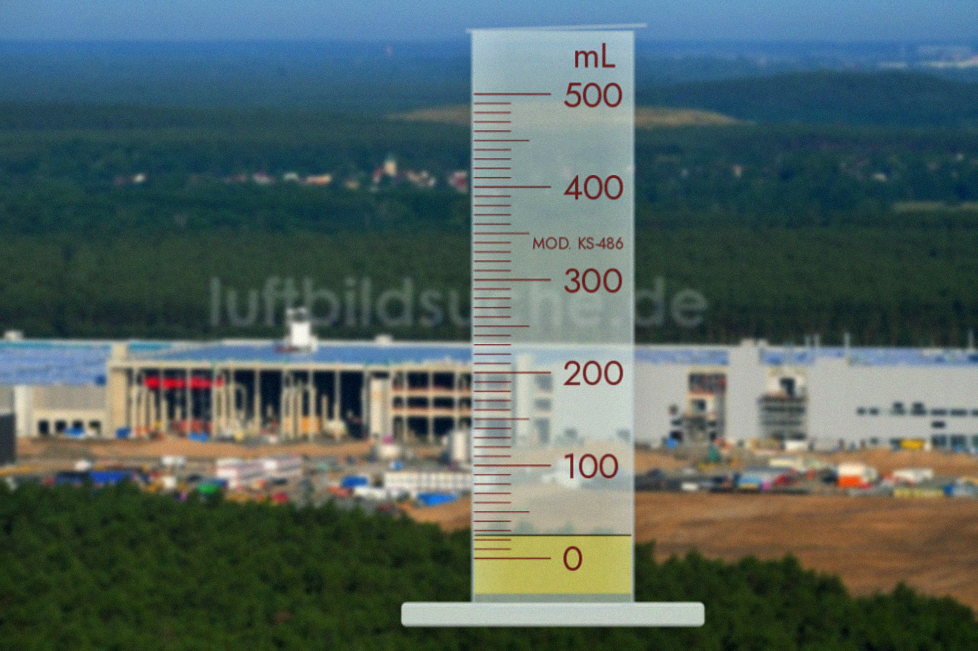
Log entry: 25 mL
